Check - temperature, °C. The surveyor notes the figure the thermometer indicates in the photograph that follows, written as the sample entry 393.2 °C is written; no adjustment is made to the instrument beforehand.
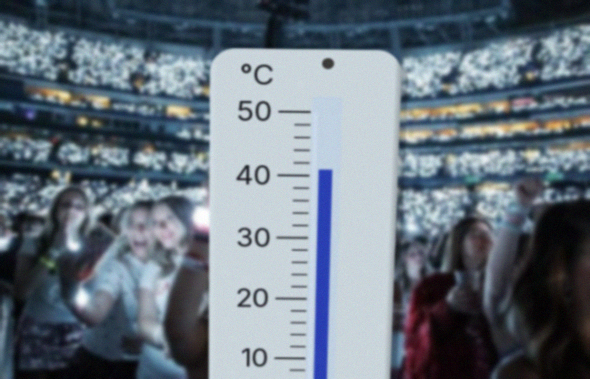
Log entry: 41 °C
